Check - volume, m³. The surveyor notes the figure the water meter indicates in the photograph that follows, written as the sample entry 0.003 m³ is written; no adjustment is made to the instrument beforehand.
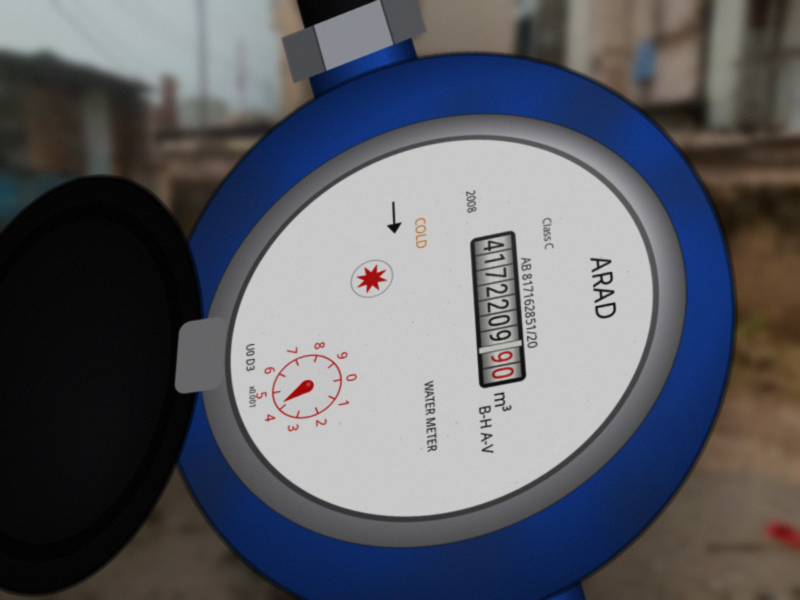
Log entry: 4172209.904 m³
